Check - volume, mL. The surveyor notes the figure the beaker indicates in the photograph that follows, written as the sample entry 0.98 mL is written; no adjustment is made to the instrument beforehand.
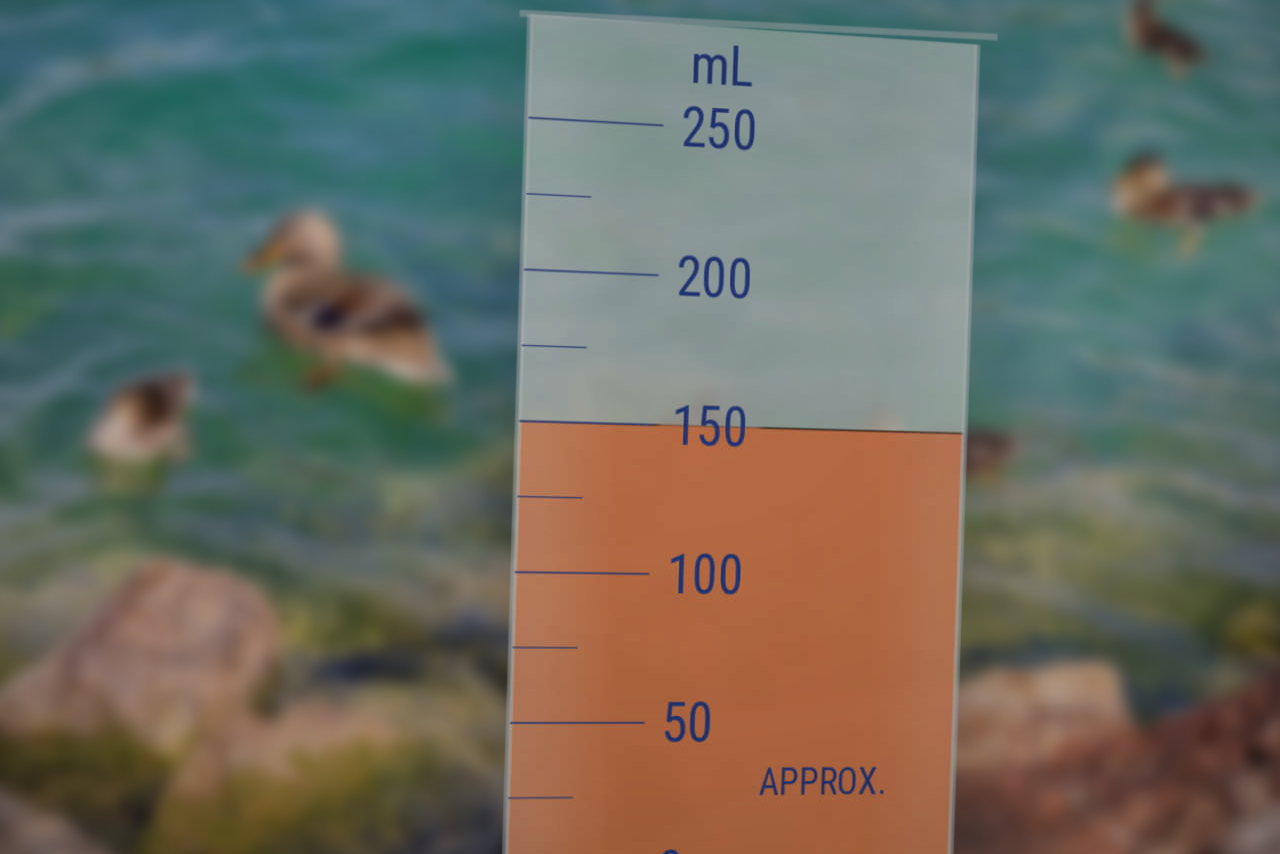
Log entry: 150 mL
